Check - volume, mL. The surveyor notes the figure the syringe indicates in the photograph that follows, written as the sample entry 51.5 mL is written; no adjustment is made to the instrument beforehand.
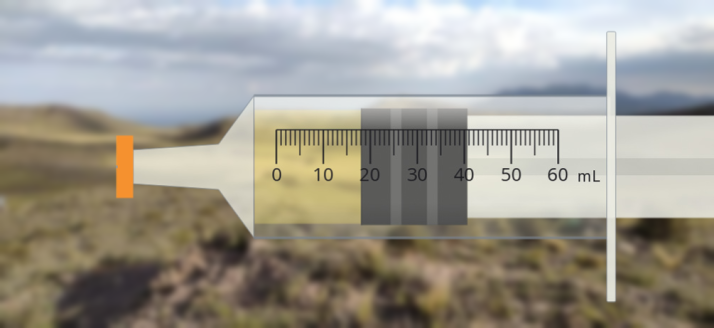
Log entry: 18 mL
